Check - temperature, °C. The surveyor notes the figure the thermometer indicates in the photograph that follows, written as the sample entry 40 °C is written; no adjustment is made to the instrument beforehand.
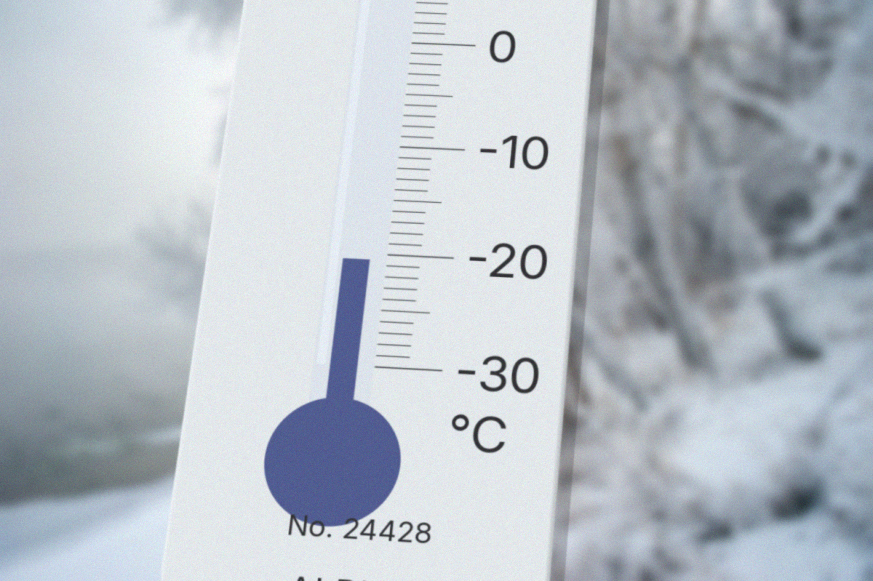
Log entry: -20.5 °C
